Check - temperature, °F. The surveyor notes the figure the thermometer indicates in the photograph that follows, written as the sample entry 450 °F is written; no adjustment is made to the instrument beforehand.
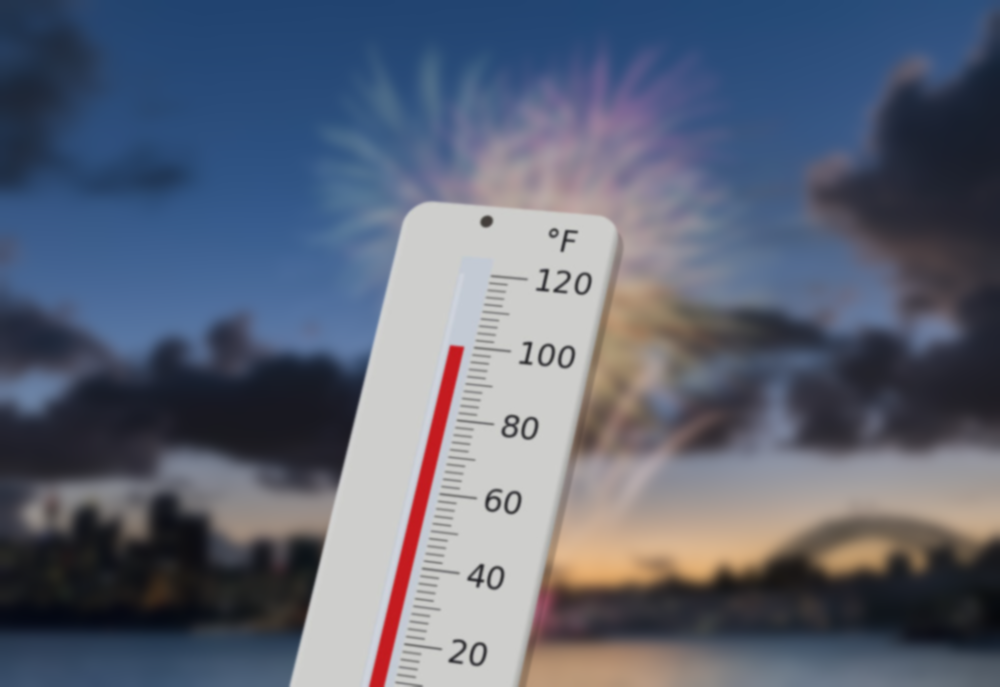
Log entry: 100 °F
